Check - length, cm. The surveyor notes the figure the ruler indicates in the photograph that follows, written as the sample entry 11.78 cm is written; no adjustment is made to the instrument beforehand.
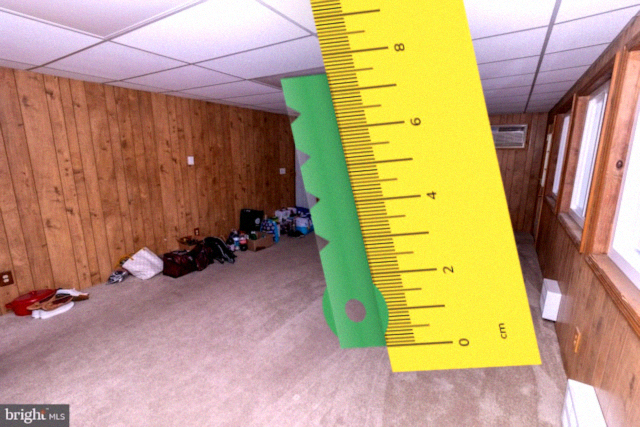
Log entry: 7.5 cm
